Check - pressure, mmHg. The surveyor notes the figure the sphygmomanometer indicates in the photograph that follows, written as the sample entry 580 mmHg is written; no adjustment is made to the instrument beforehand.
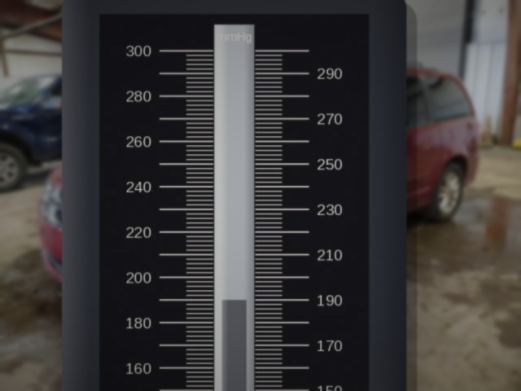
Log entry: 190 mmHg
